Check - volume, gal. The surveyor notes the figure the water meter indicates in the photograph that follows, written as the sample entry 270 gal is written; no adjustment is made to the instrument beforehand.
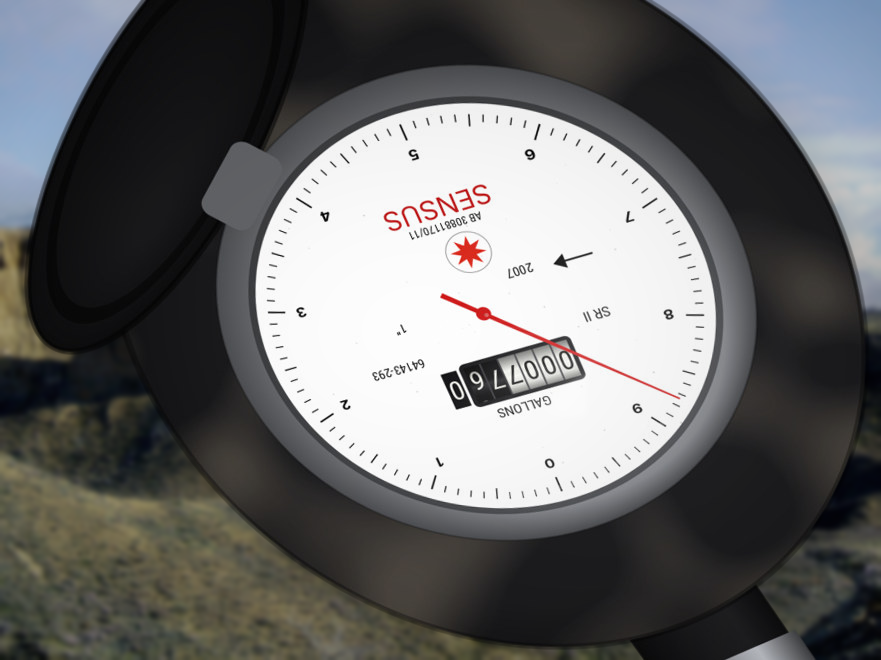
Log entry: 7758.7 gal
